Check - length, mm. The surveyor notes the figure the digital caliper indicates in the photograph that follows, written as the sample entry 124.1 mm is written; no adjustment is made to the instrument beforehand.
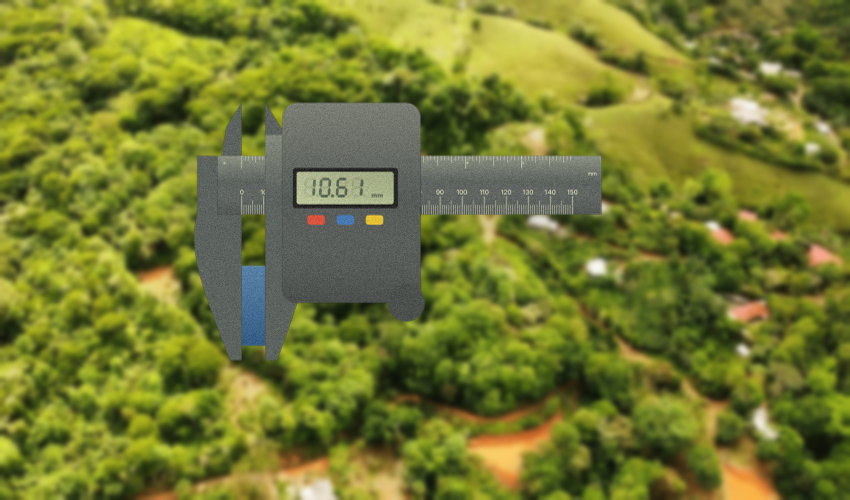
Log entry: 10.61 mm
